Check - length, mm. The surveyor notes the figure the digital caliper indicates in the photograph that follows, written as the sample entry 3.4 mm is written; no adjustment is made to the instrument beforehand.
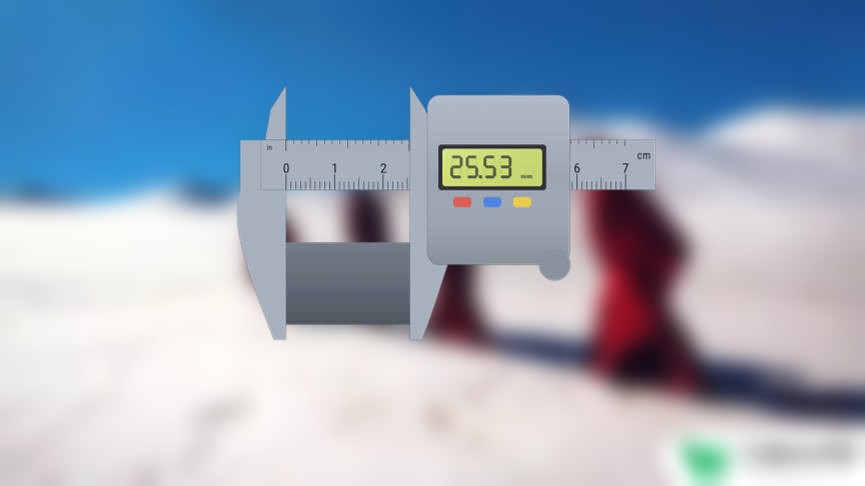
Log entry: 25.53 mm
